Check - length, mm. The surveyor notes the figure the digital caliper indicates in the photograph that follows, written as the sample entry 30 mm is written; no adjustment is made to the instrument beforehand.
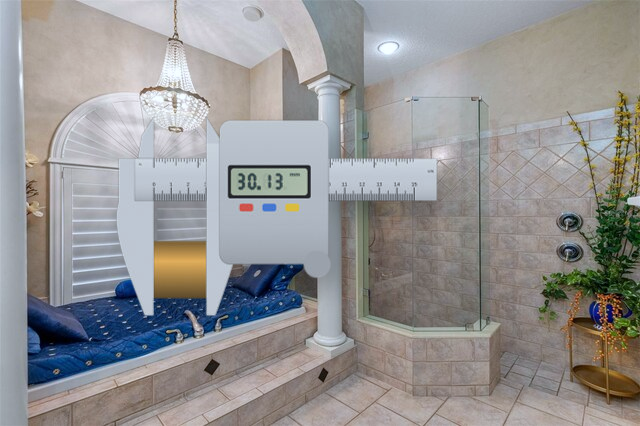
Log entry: 30.13 mm
